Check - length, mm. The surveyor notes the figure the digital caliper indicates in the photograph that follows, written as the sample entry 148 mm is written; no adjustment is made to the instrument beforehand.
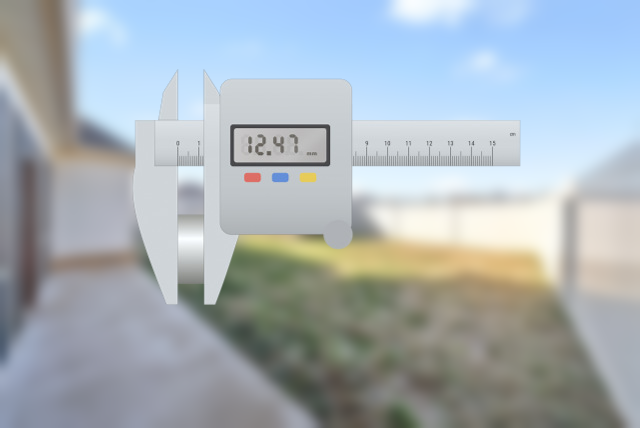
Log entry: 12.47 mm
